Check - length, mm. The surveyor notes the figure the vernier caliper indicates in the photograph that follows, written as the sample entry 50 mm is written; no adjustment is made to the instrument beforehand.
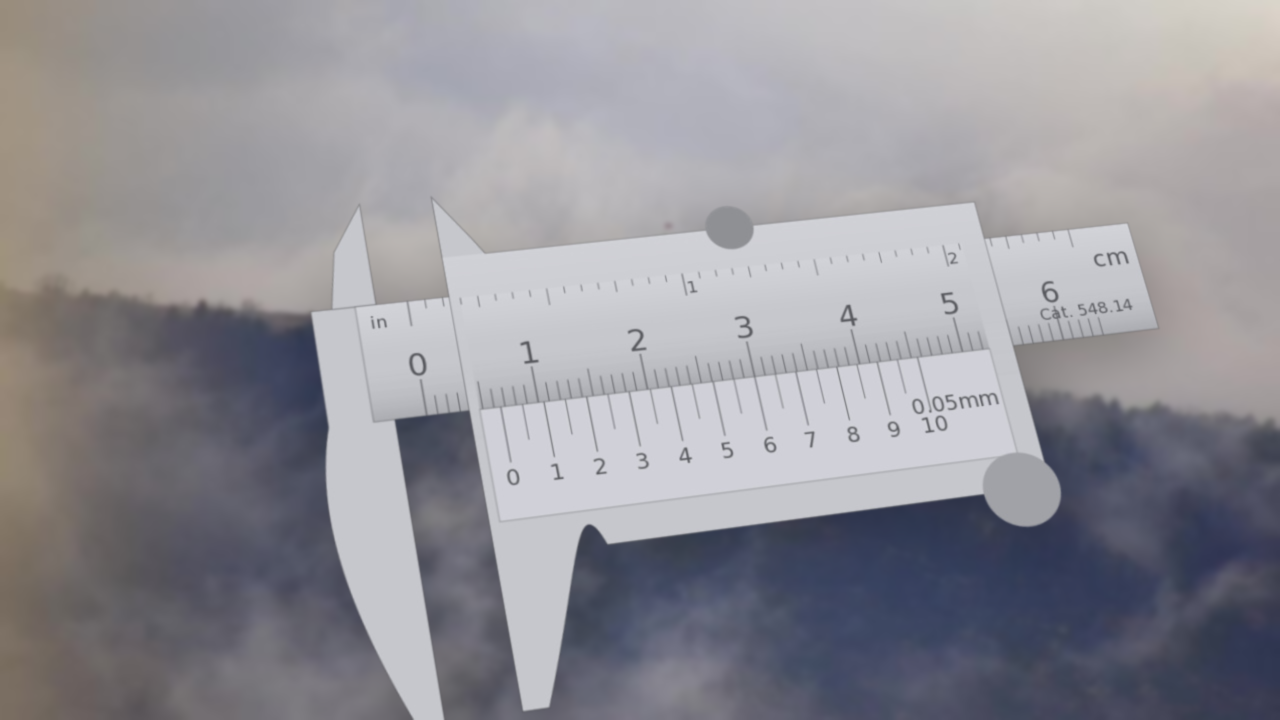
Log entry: 6.6 mm
